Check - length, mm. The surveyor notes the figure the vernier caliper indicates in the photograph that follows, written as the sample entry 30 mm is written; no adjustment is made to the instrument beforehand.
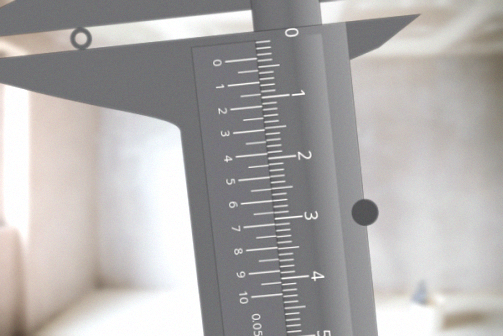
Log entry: 3.6 mm
